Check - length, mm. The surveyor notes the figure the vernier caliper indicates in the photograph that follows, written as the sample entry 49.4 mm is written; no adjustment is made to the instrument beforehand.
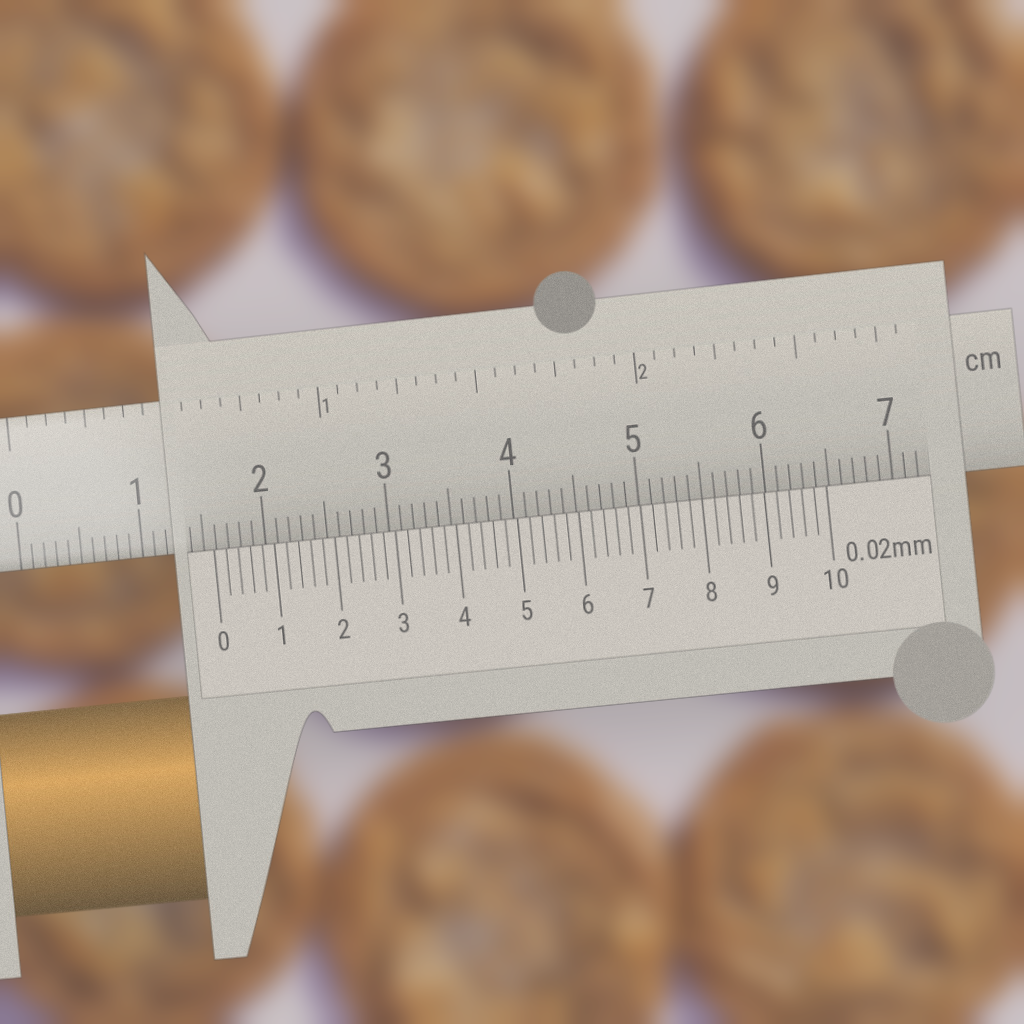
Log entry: 15.8 mm
